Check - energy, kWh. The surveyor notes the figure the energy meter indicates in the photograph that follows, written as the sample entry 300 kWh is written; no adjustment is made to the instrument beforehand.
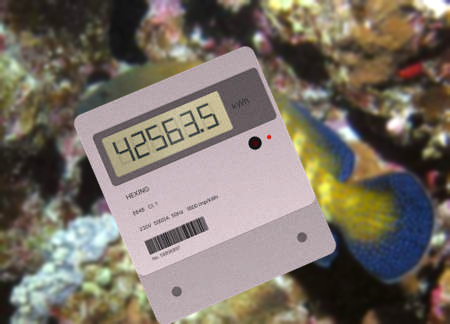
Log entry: 42563.5 kWh
